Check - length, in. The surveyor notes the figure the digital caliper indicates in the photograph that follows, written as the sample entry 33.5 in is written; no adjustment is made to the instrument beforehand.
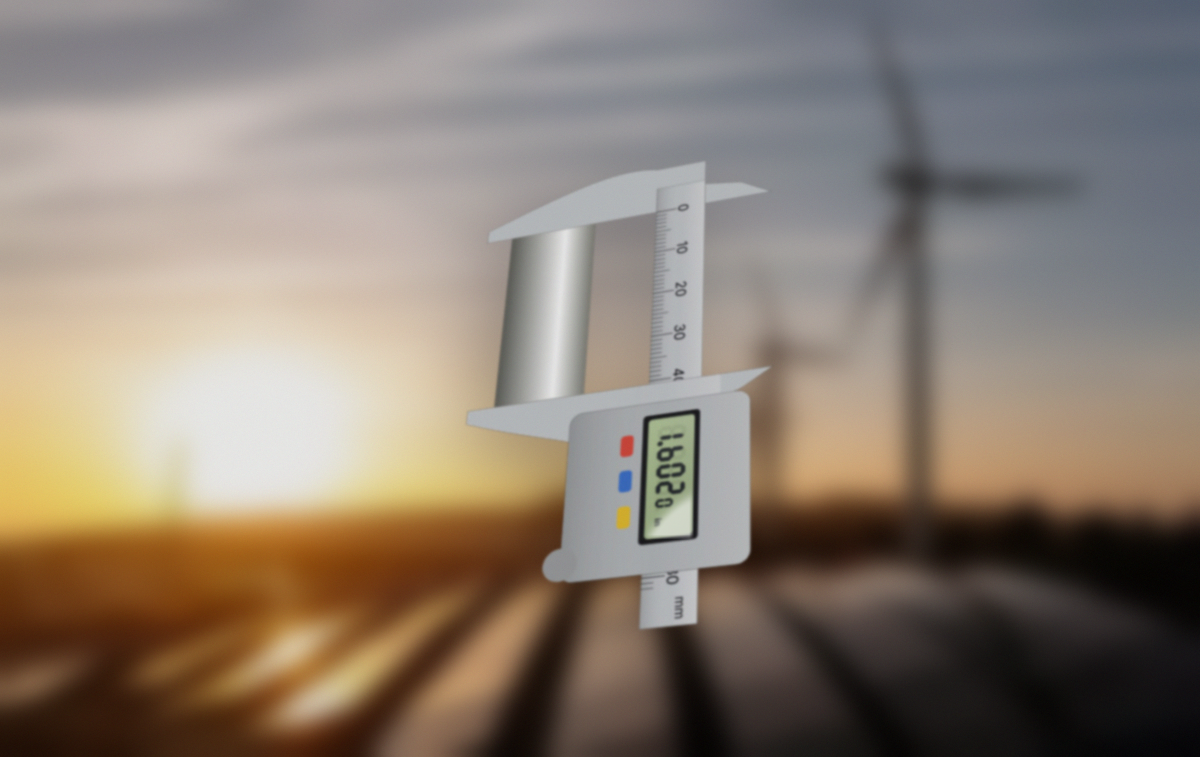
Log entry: 1.6020 in
